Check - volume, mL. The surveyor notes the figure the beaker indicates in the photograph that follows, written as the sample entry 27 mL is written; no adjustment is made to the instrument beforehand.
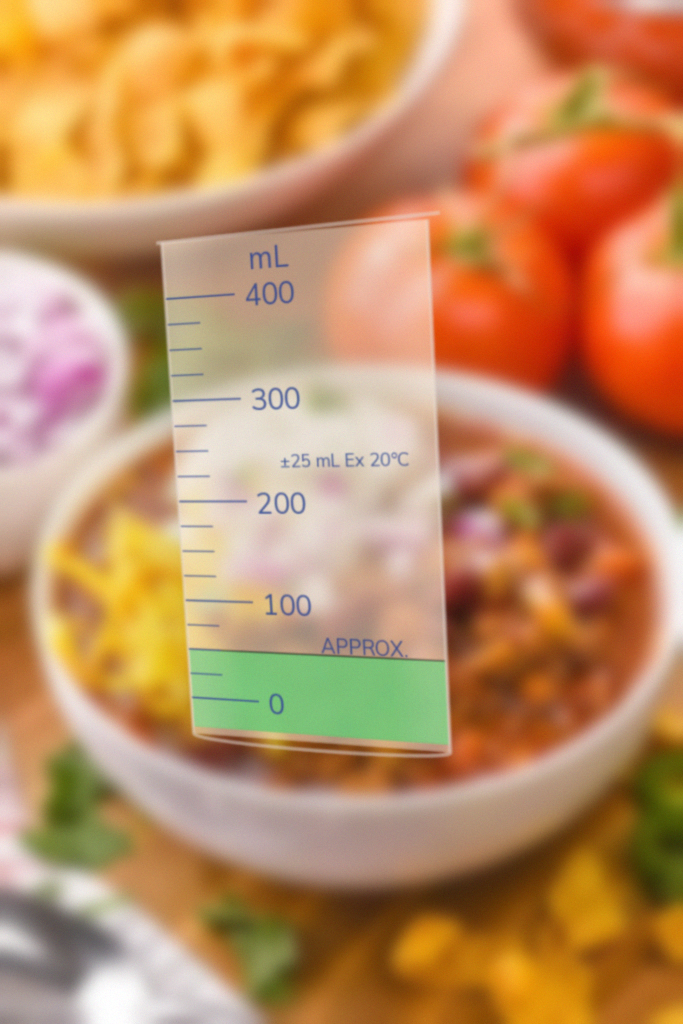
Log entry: 50 mL
